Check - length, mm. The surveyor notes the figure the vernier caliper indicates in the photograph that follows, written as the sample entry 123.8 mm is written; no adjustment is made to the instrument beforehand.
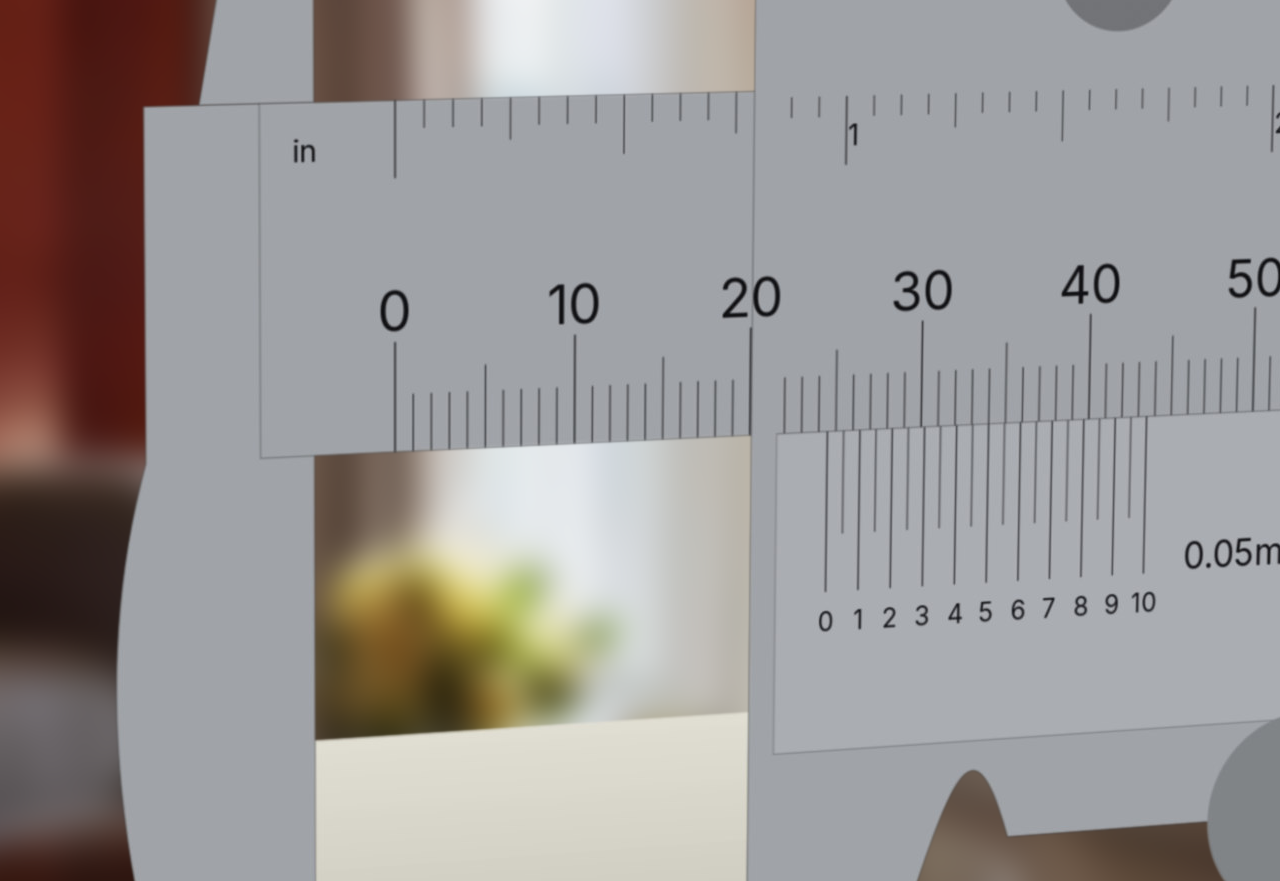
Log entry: 24.5 mm
